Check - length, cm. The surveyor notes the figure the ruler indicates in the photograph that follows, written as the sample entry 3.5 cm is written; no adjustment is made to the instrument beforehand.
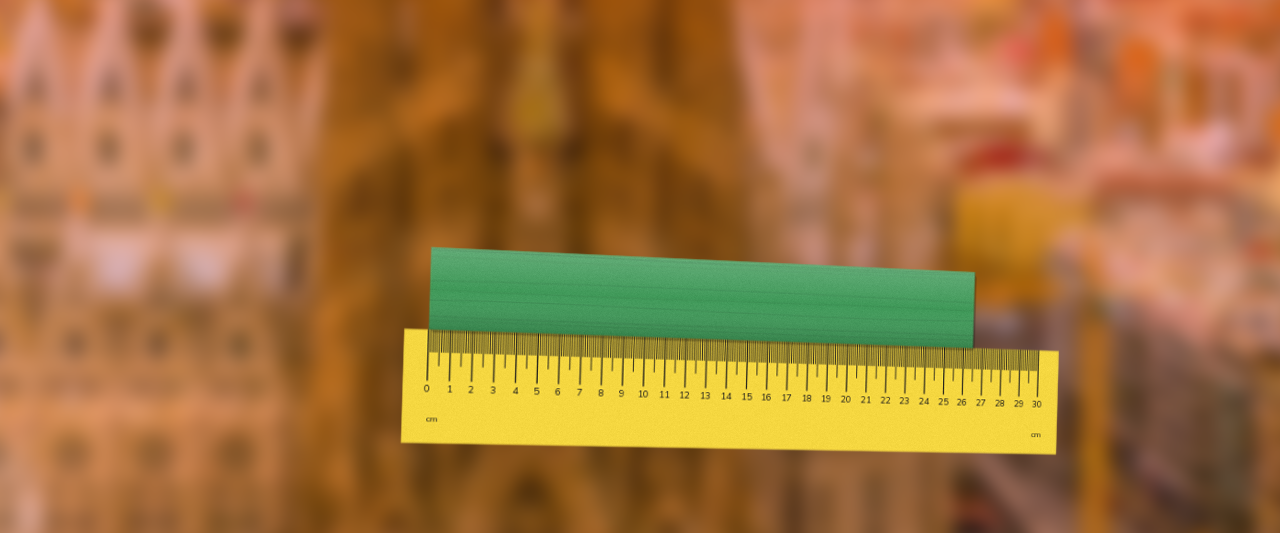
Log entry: 26.5 cm
